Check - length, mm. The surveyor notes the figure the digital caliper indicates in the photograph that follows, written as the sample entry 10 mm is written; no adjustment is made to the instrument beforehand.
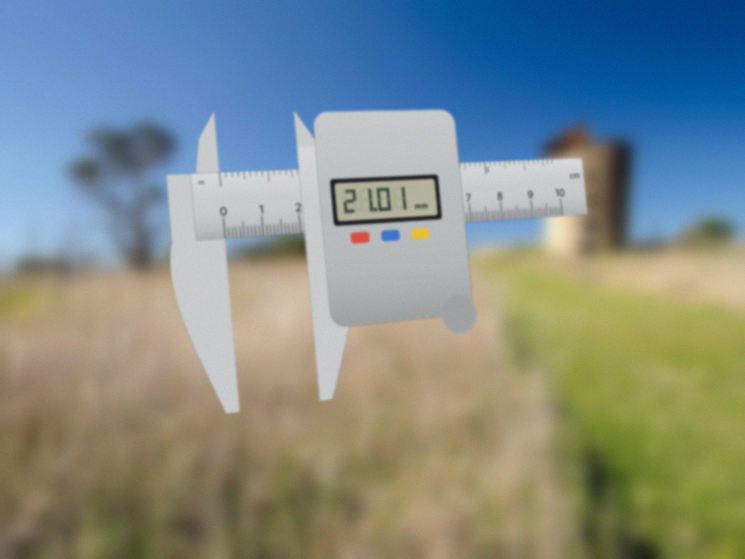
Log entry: 21.01 mm
